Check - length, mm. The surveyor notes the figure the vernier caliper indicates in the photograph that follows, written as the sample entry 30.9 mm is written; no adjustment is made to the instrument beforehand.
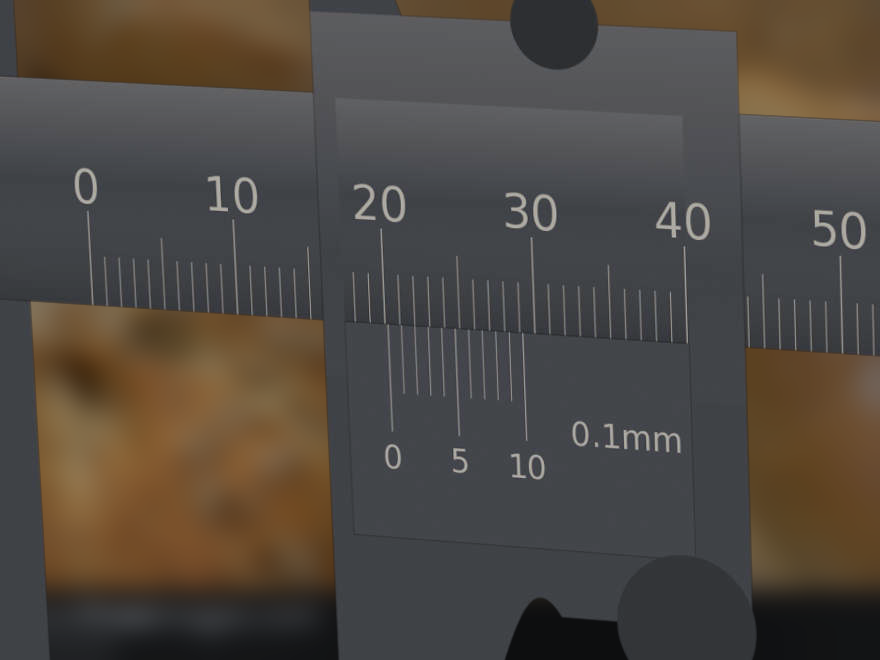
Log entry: 20.2 mm
